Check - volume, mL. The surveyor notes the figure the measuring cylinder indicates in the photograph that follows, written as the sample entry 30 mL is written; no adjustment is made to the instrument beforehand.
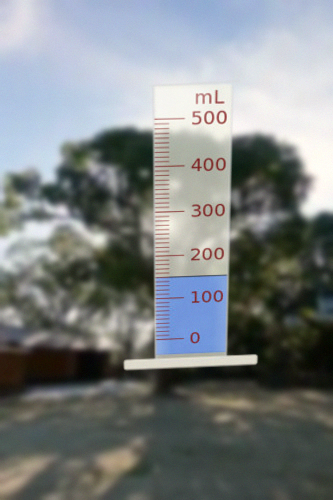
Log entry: 150 mL
